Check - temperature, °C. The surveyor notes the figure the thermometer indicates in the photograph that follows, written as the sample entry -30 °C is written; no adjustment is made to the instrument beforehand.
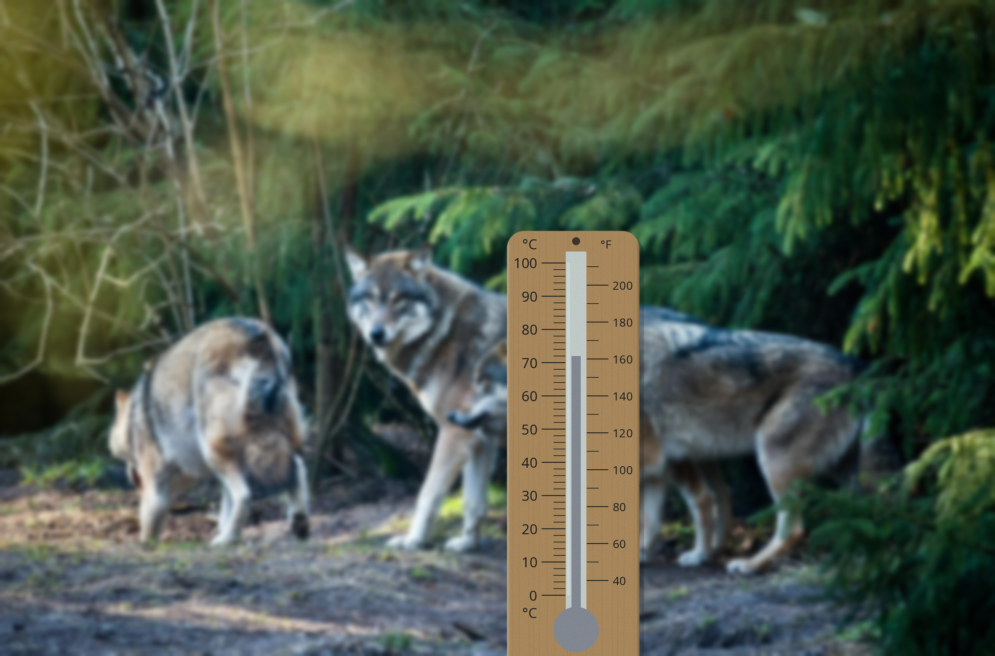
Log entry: 72 °C
